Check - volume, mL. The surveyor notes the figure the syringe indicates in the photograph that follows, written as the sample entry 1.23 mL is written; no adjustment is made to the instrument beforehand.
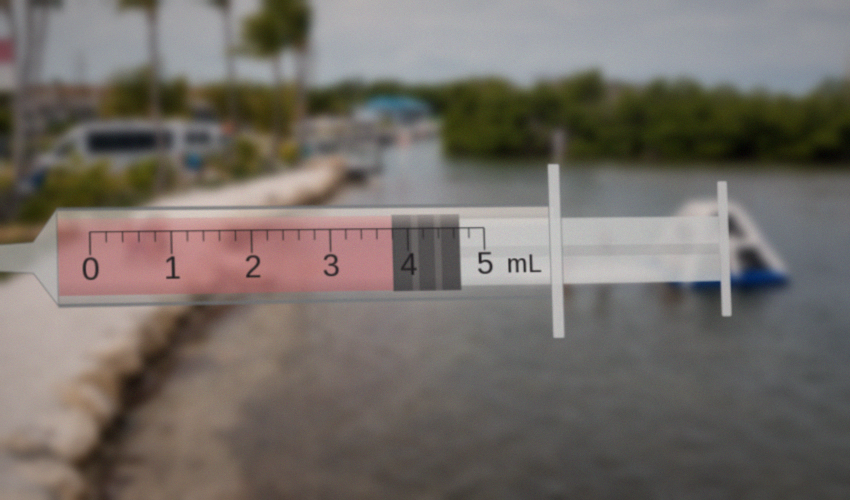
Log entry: 3.8 mL
